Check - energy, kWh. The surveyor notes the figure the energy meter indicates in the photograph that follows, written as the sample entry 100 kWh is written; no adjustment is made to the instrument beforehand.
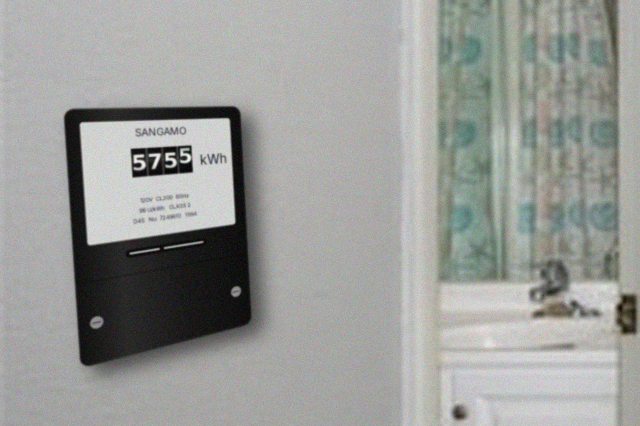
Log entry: 5755 kWh
